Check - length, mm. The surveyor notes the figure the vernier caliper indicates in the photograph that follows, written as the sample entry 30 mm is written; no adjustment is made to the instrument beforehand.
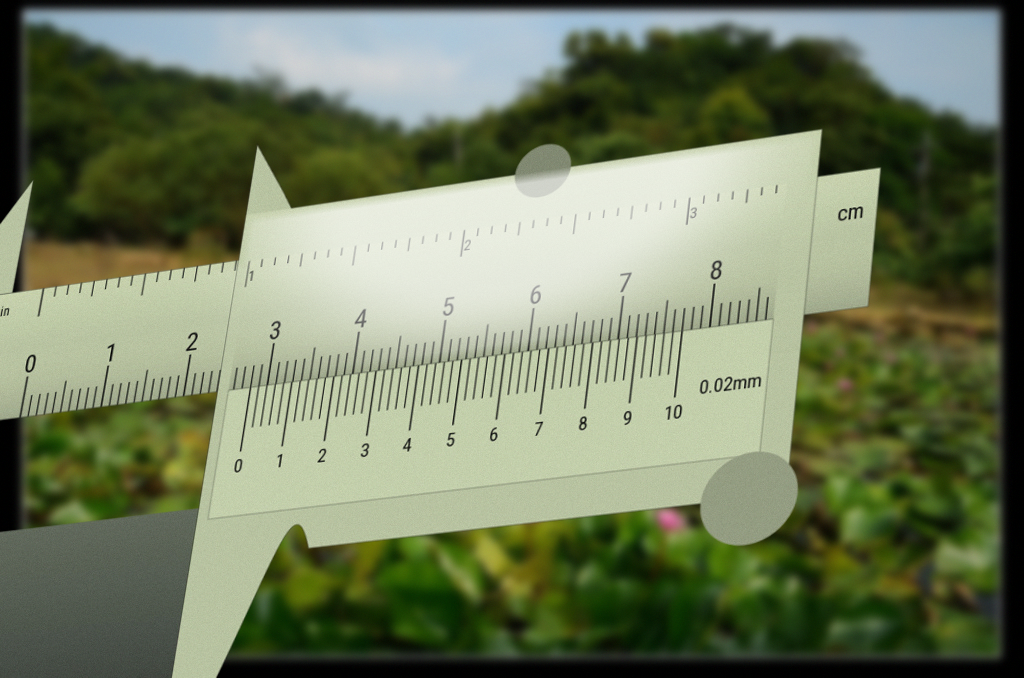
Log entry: 28.0 mm
